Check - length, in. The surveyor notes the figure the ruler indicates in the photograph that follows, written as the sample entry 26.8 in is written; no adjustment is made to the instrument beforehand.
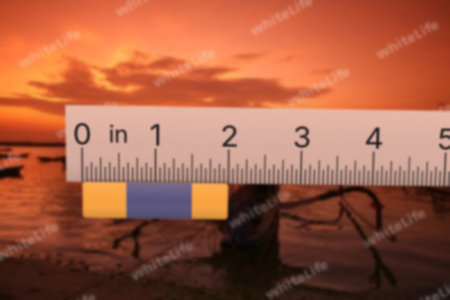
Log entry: 2 in
